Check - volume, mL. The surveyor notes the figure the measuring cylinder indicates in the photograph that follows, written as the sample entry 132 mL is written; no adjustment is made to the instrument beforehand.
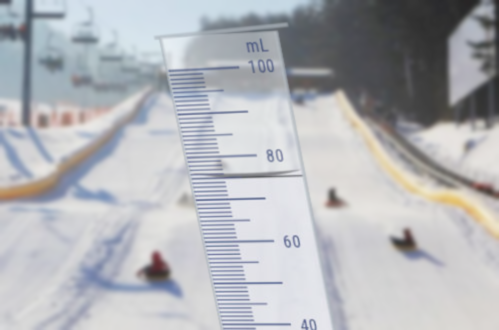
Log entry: 75 mL
